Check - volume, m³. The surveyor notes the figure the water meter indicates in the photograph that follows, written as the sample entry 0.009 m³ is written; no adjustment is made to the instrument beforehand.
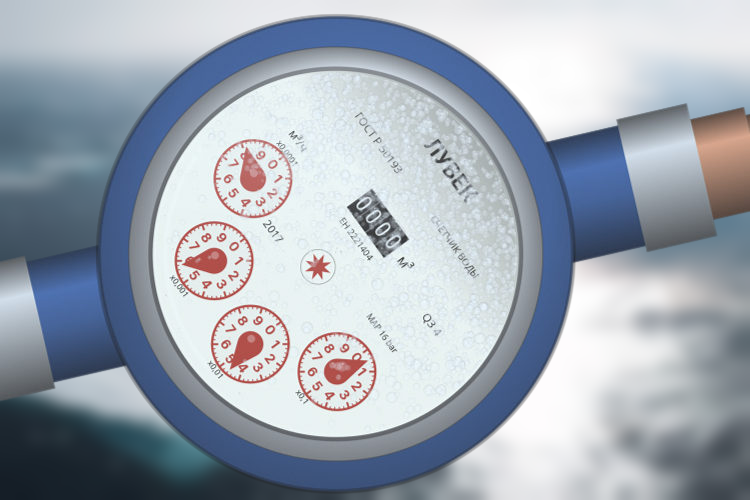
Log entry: 0.0458 m³
